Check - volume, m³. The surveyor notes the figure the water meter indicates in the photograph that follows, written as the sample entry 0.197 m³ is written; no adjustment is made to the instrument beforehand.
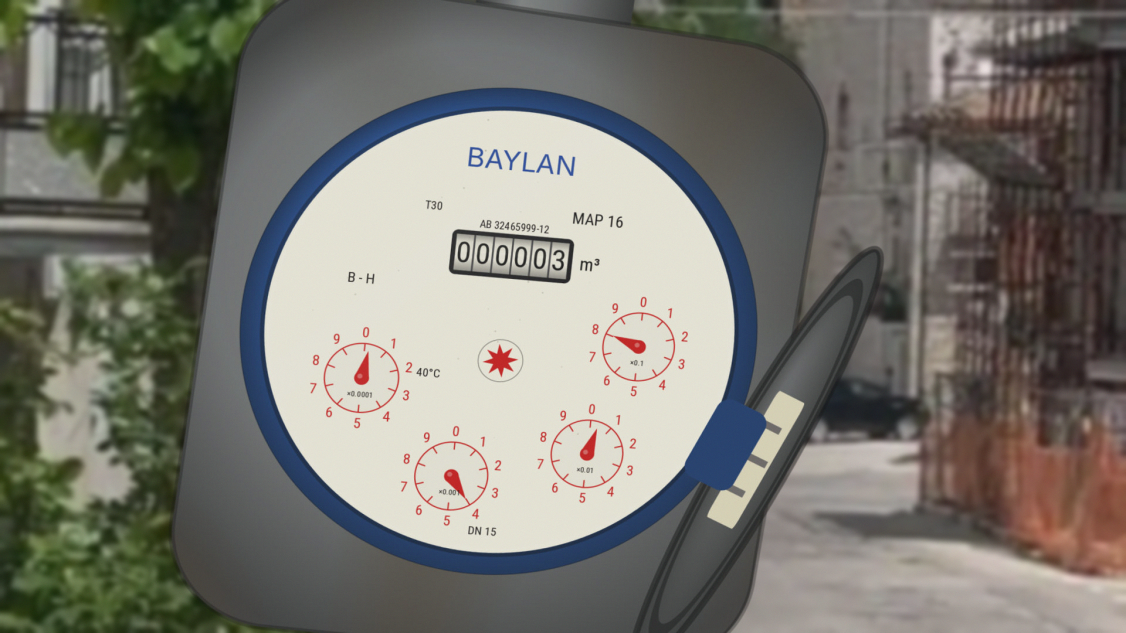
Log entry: 3.8040 m³
